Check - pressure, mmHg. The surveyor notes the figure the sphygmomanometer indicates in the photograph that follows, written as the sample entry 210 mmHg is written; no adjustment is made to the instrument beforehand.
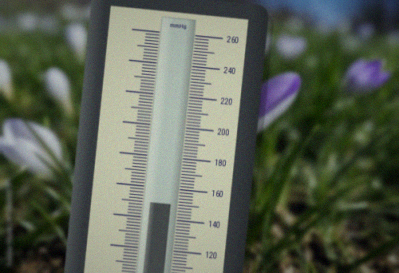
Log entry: 150 mmHg
